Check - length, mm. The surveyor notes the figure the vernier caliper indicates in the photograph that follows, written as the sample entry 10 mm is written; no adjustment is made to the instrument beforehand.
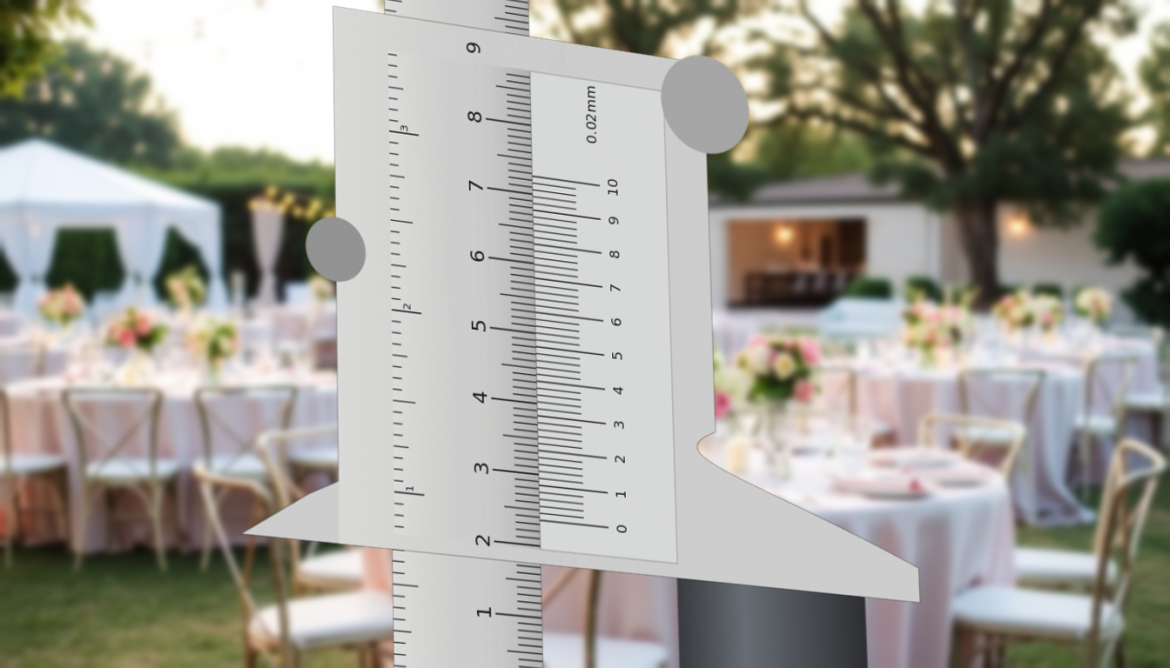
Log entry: 23.6 mm
